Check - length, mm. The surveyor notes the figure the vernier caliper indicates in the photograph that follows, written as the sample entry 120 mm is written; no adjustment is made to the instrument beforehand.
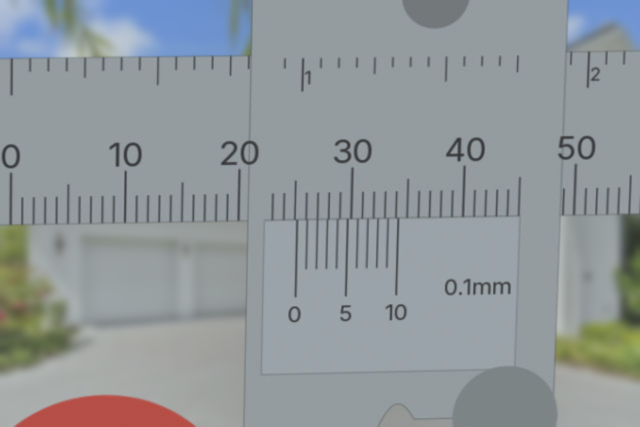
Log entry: 25.2 mm
